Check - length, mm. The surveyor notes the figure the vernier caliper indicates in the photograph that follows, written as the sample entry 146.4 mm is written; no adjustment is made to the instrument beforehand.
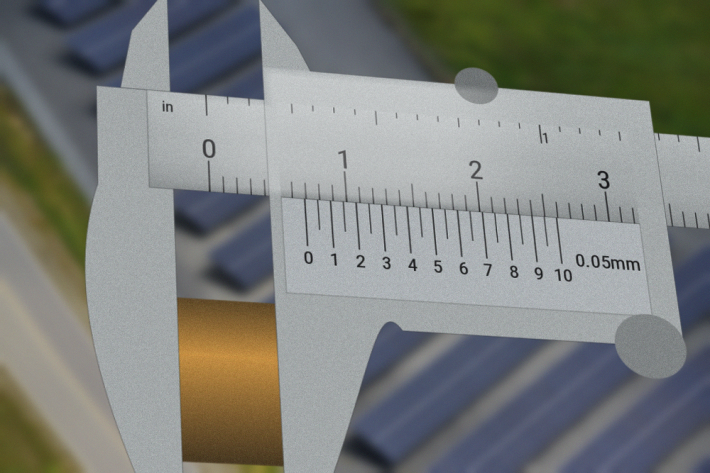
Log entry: 6.9 mm
